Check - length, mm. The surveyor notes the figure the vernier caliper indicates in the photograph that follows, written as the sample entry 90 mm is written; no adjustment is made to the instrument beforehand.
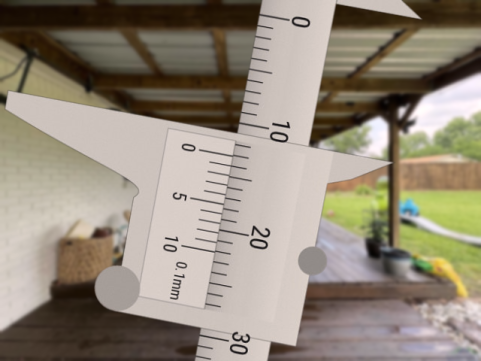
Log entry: 13.1 mm
